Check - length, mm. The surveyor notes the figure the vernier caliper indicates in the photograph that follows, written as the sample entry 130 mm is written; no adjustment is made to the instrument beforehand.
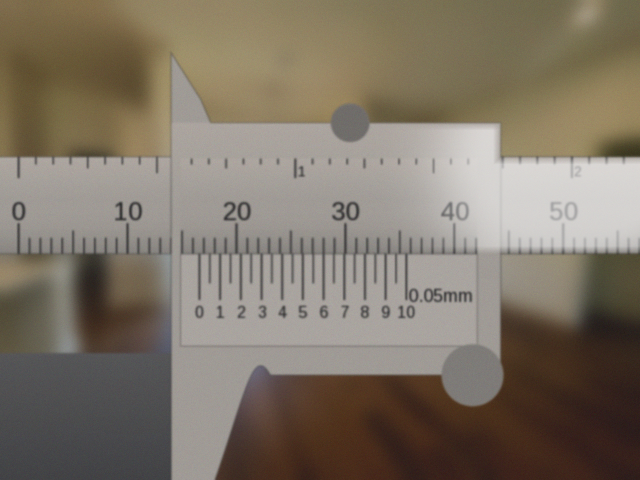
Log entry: 16.6 mm
